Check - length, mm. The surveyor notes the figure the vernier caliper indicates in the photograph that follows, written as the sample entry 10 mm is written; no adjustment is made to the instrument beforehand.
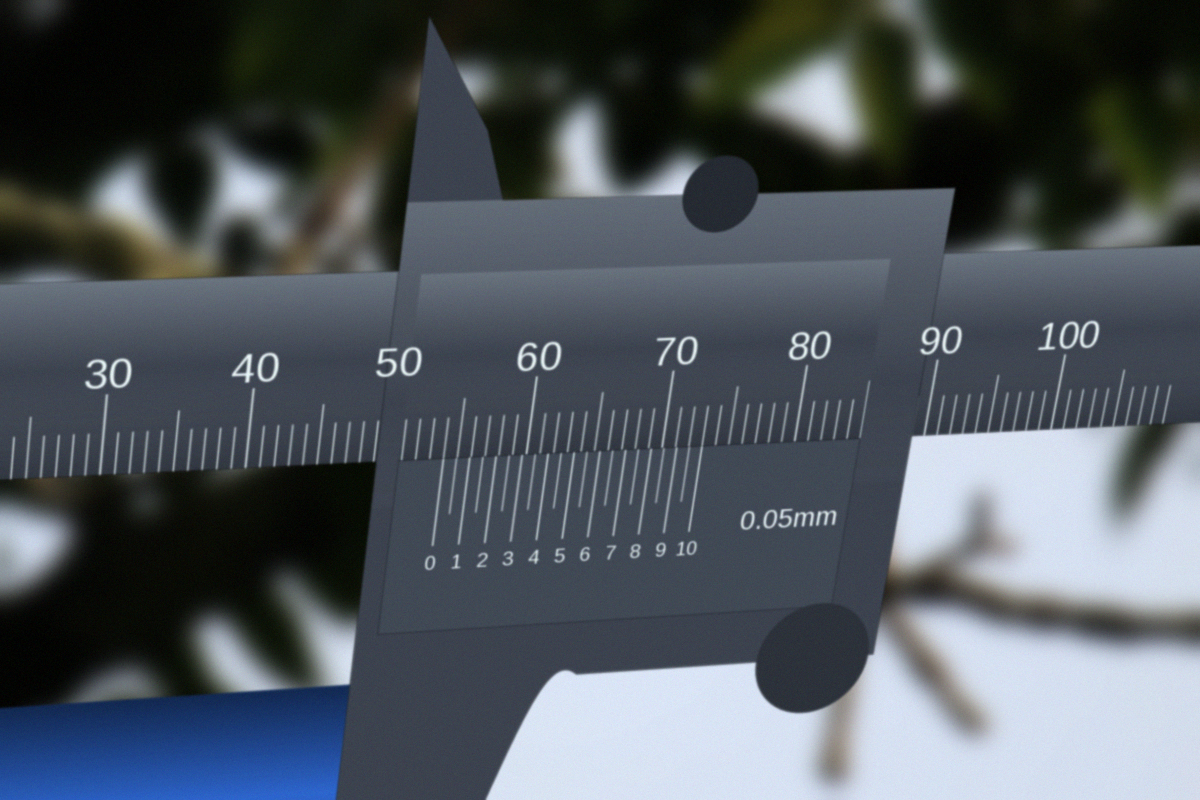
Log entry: 54.0 mm
